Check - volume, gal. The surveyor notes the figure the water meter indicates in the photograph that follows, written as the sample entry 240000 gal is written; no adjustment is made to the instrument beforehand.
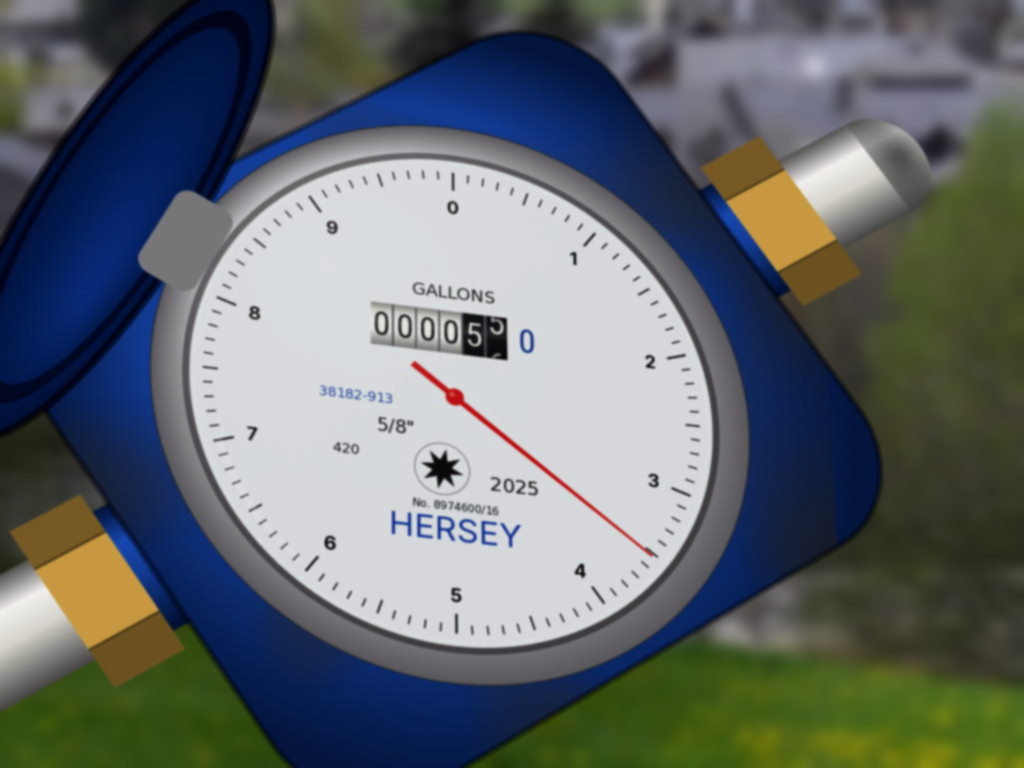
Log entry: 553.5 gal
